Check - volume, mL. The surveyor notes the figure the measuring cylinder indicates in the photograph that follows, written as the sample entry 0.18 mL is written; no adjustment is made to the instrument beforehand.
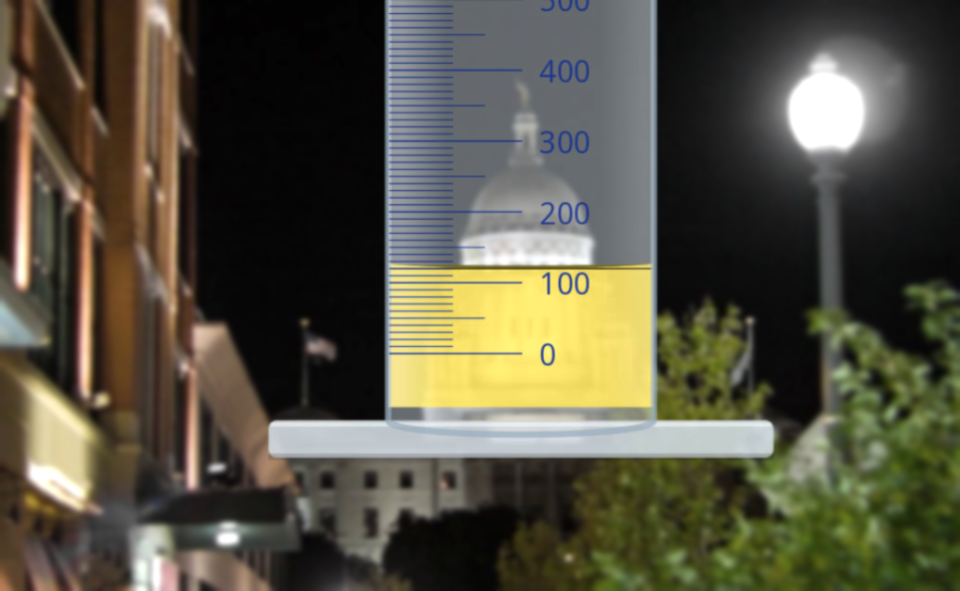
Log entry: 120 mL
